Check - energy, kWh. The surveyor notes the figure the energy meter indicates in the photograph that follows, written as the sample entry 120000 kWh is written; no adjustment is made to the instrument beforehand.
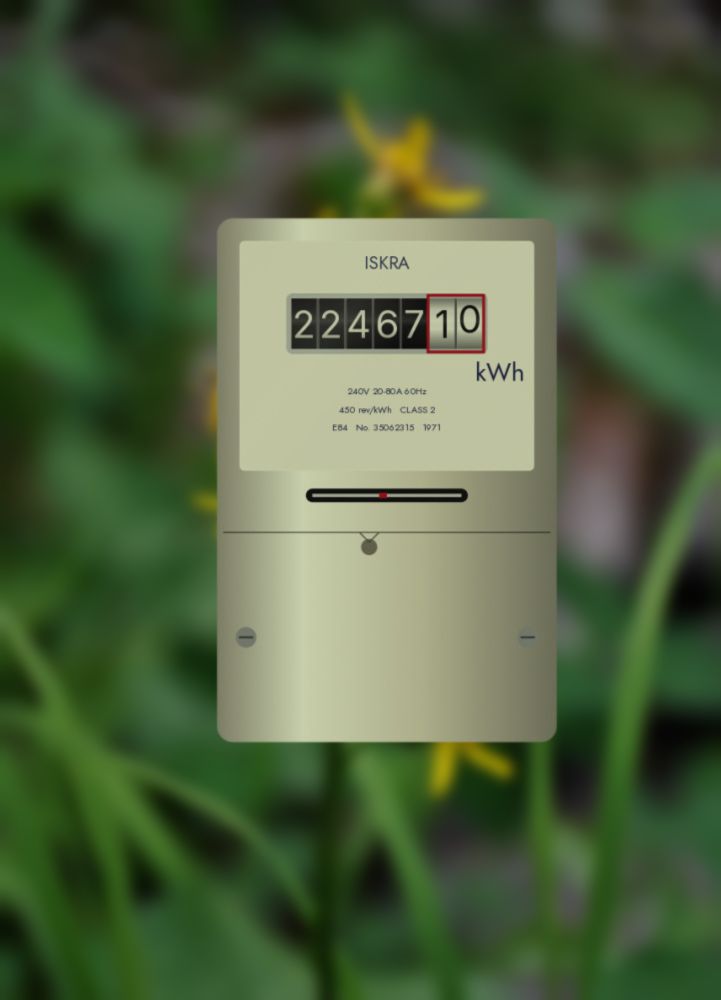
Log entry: 22467.10 kWh
